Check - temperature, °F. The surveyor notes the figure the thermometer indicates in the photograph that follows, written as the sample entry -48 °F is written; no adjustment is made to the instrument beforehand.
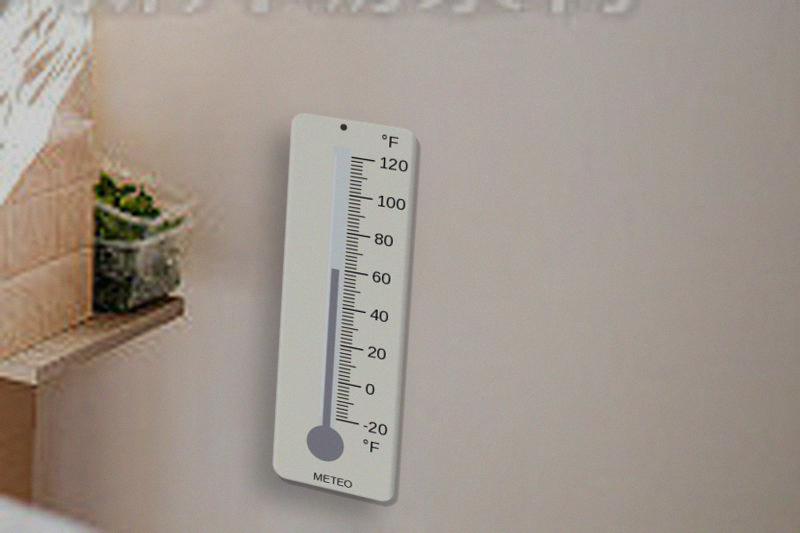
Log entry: 60 °F
